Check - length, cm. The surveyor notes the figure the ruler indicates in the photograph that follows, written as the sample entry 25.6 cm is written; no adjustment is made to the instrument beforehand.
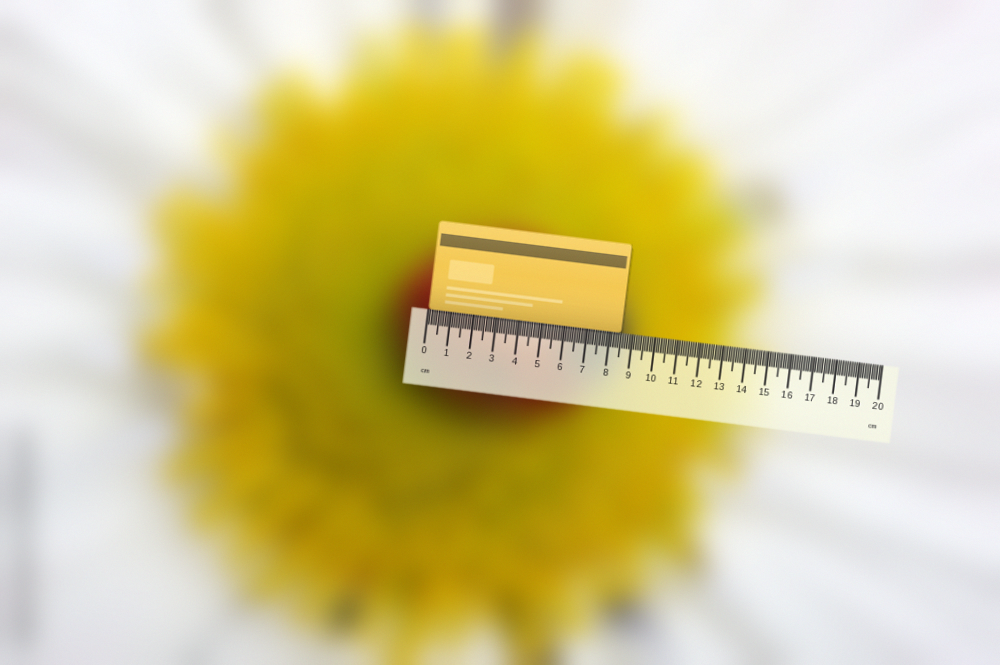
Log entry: 8.5 cm
